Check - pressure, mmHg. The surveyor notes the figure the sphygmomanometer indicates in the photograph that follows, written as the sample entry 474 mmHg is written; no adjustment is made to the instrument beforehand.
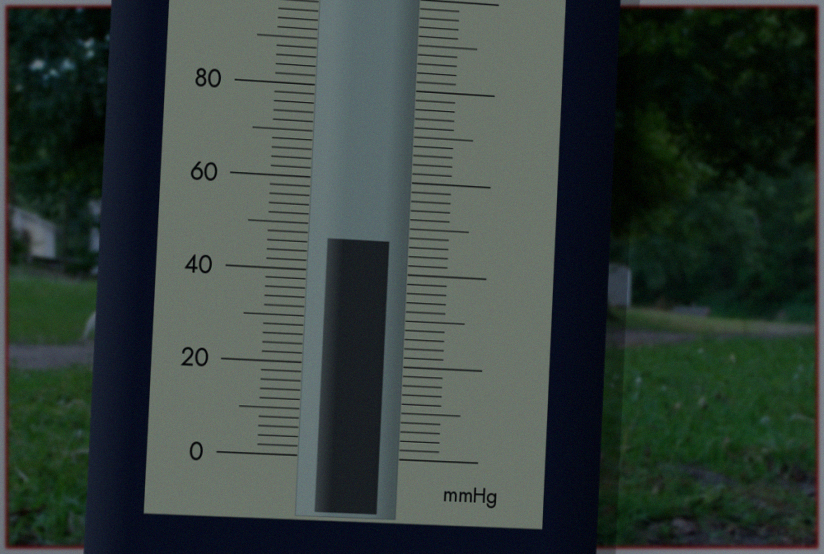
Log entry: 47 mmHg
